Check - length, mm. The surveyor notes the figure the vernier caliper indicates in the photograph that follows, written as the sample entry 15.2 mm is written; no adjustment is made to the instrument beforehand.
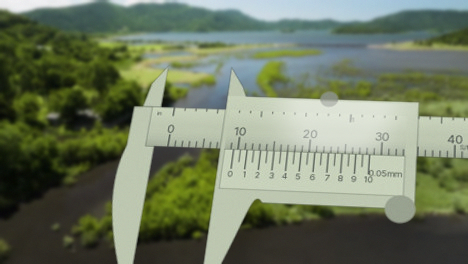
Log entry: 9.4 mm
